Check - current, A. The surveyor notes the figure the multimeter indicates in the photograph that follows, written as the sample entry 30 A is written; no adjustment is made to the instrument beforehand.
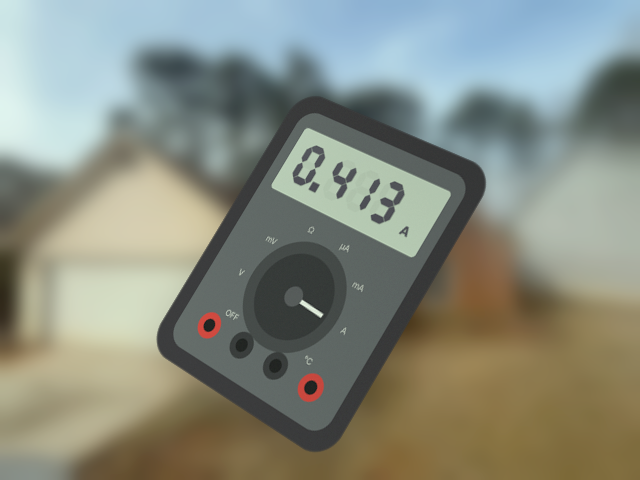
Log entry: 0.413 A
